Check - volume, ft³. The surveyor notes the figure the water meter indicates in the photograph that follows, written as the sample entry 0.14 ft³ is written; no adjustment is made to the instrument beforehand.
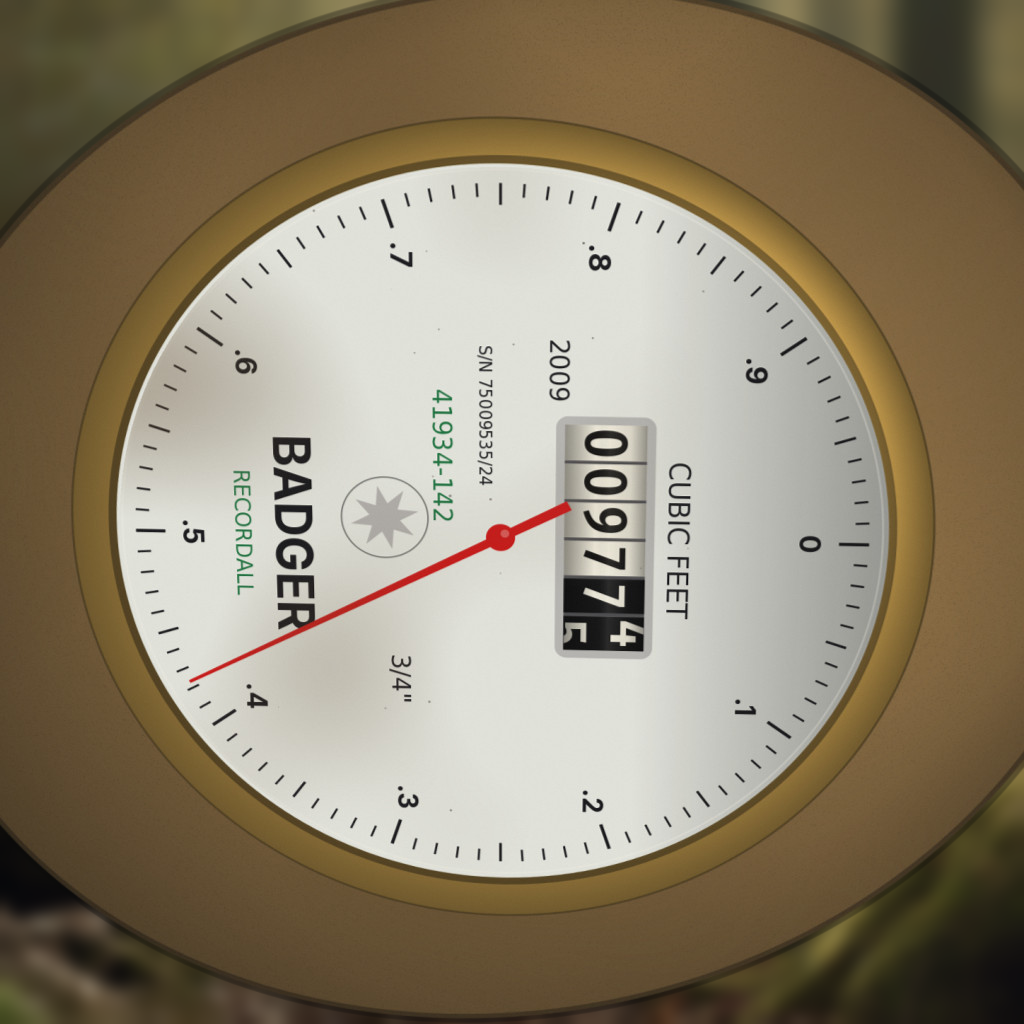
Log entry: 9774.42 ft³
